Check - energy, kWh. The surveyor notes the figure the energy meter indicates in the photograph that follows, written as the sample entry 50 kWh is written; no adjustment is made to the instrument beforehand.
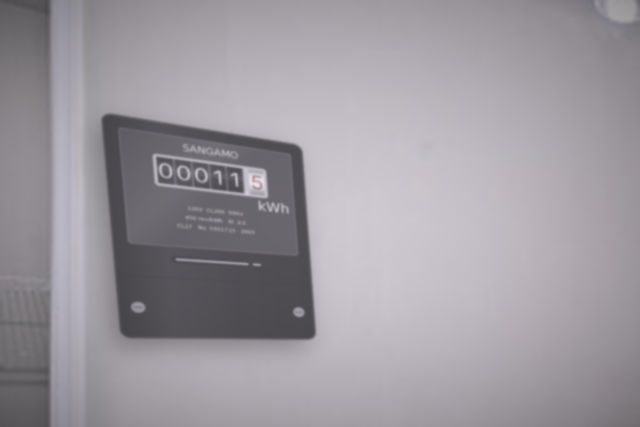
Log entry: 11.5 kWh
